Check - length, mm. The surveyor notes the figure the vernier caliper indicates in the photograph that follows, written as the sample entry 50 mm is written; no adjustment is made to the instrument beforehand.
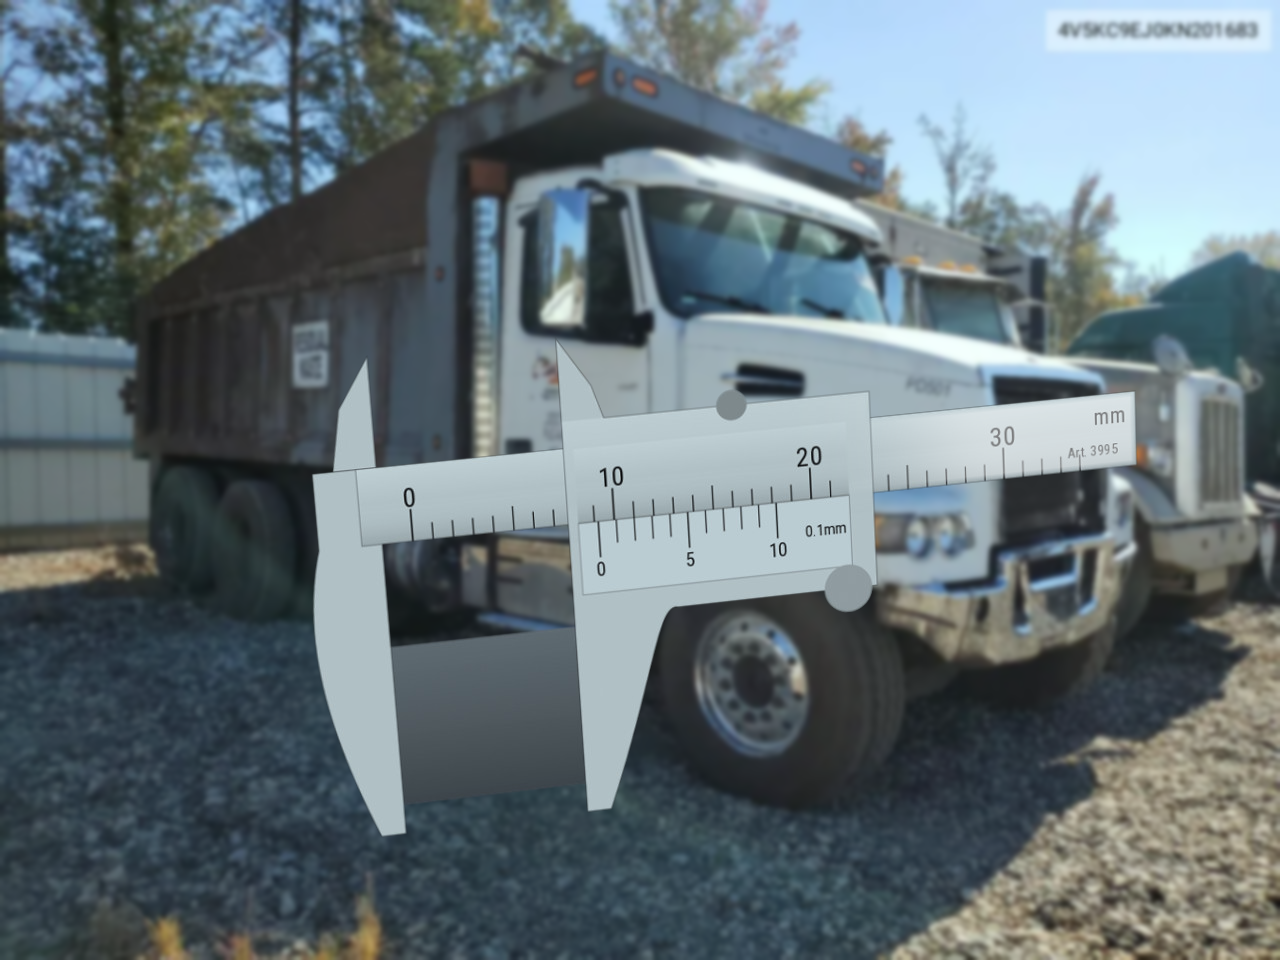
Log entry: 9.2 mm
